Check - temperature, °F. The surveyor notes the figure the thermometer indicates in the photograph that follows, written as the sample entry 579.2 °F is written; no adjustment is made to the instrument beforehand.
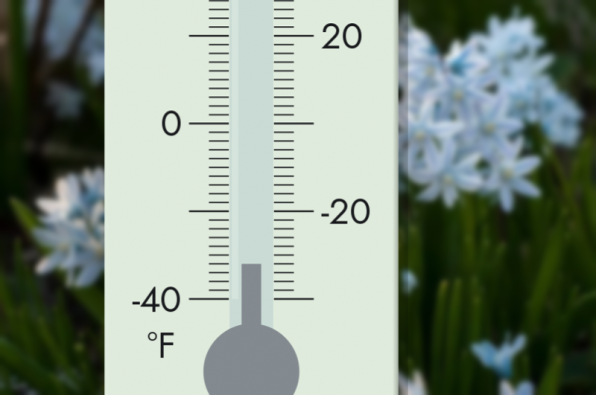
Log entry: -32 °F
